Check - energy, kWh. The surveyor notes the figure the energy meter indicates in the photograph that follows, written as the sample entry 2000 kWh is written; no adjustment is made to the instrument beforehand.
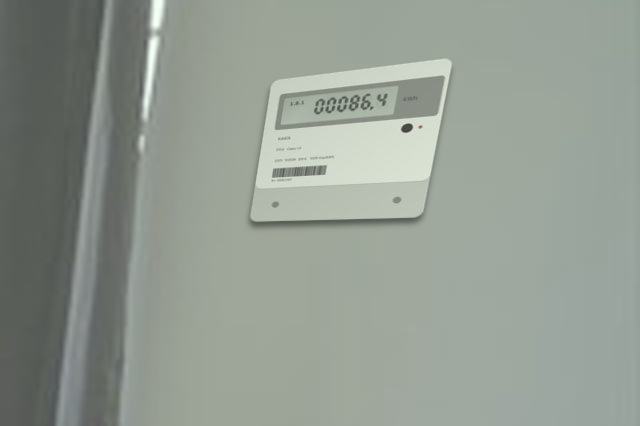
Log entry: 86.4 kWh
